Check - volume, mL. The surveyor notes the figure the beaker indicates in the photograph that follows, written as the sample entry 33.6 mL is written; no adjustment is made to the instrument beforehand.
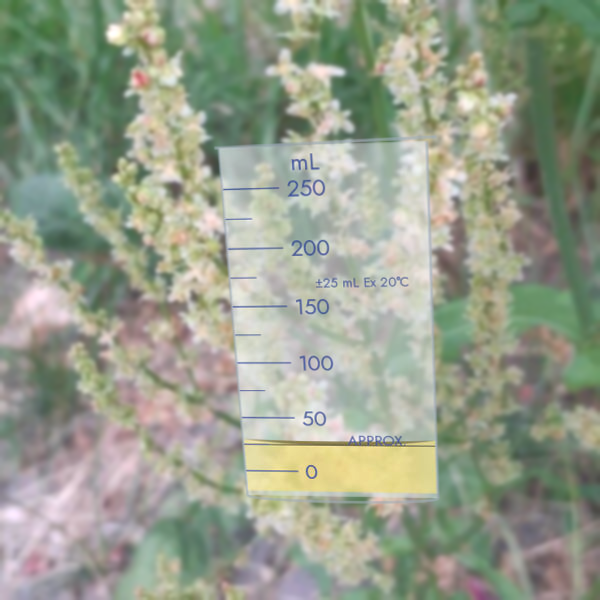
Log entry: 25 mL
